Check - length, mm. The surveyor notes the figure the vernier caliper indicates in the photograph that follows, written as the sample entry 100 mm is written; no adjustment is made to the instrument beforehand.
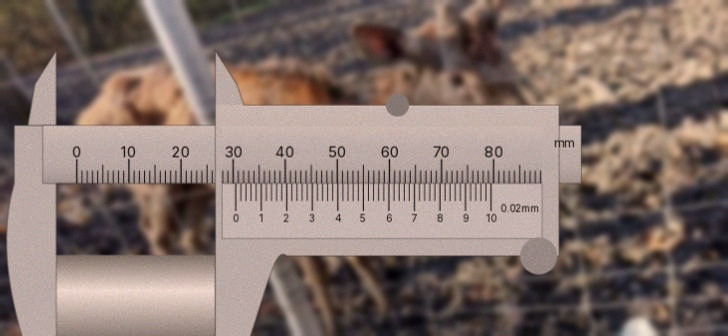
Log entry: 30.5 mm
